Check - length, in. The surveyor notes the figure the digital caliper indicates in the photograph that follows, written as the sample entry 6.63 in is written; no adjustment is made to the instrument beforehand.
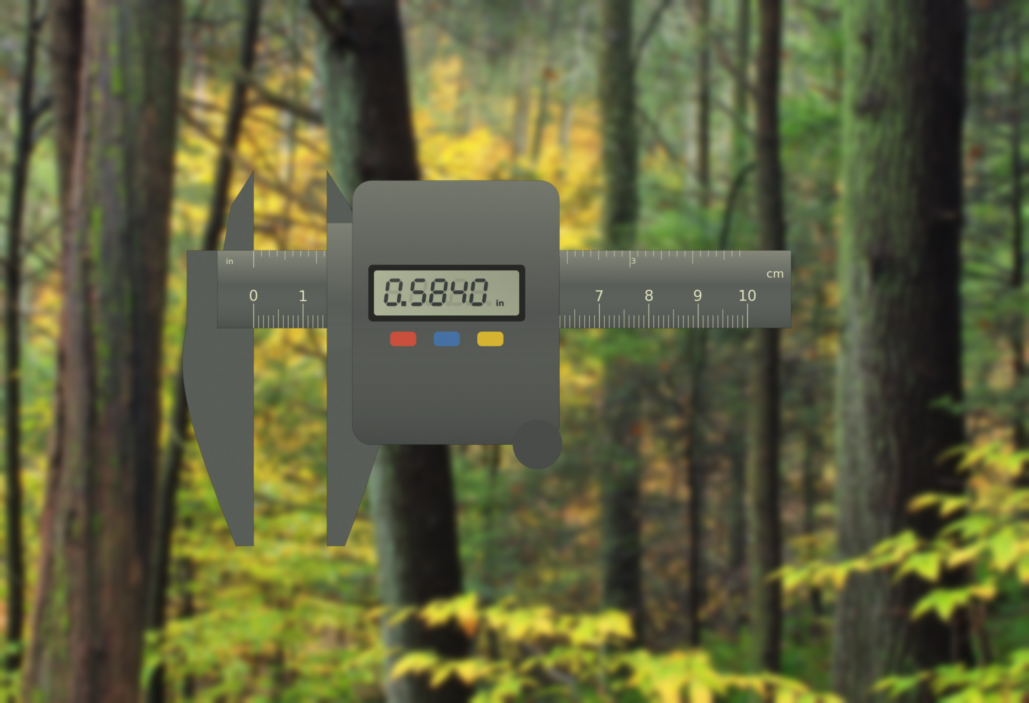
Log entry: 0.5840 in
